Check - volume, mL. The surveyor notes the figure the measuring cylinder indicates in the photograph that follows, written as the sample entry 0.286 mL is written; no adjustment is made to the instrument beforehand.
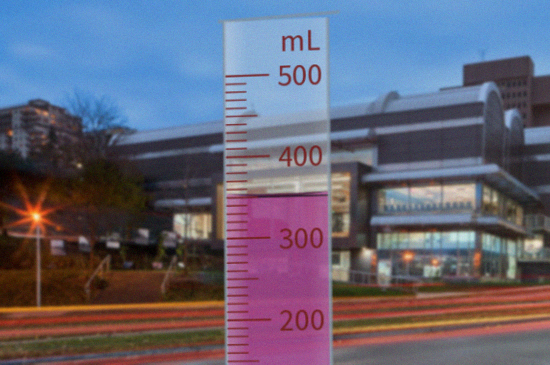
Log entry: 350 mL
